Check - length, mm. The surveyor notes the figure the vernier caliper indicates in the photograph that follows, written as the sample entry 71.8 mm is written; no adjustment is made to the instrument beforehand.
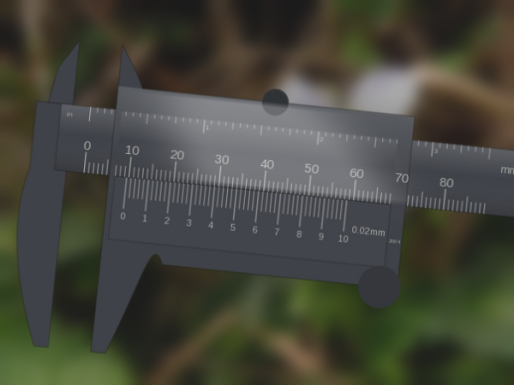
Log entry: 9.5 mm
